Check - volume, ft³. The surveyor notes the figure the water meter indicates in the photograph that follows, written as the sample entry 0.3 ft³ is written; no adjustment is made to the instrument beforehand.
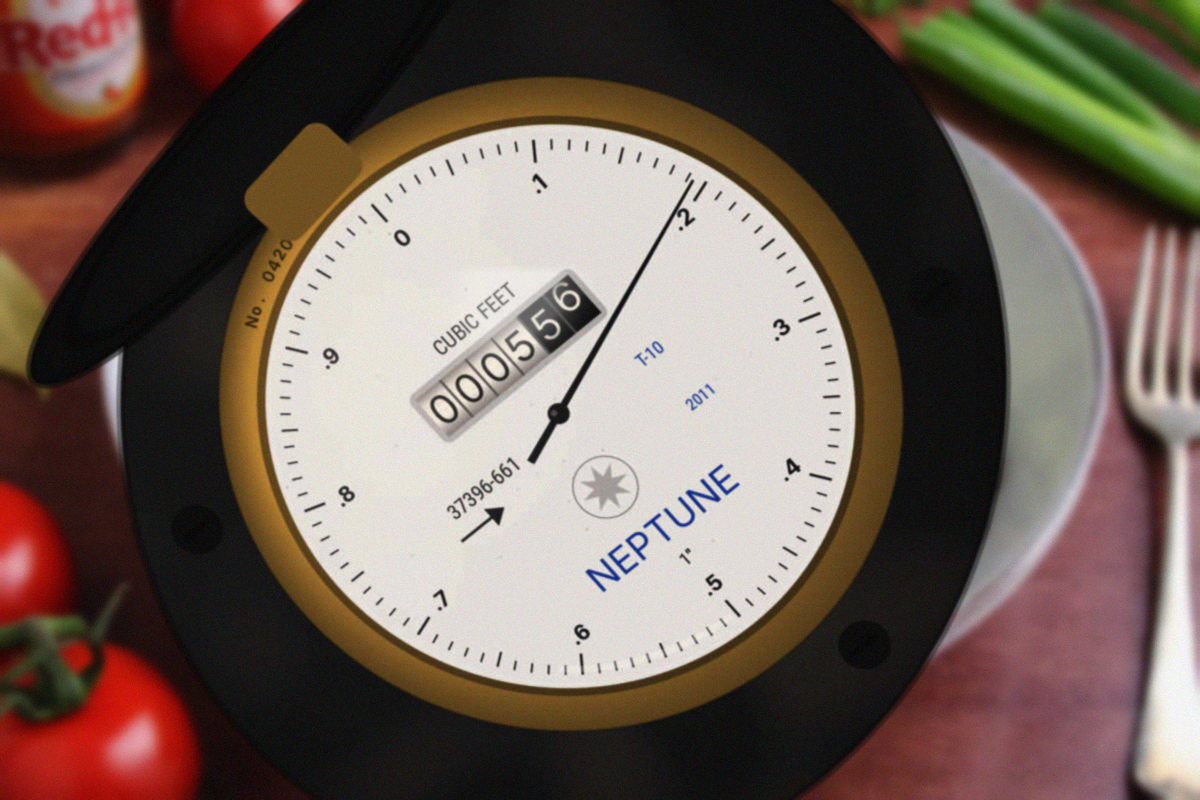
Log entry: 556.19 ft³
